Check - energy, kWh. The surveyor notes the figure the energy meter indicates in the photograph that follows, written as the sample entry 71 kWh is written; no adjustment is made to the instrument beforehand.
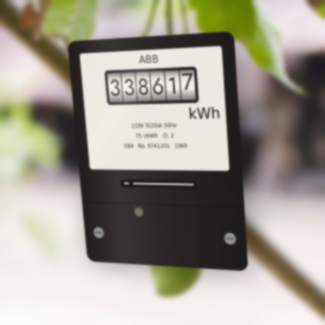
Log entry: 338617 kWh
